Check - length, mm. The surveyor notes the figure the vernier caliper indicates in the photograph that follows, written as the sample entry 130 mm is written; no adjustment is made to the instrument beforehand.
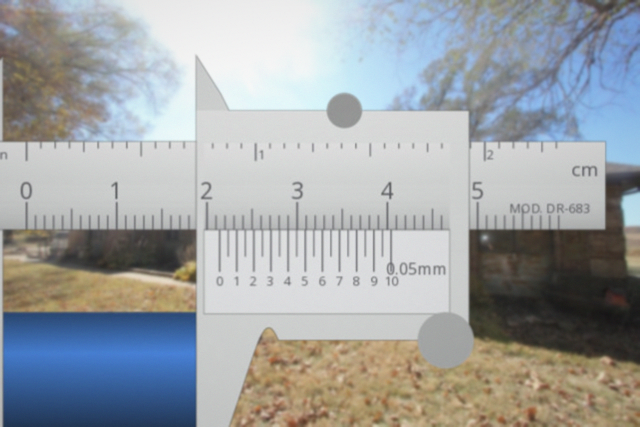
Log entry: 21.4 mm
